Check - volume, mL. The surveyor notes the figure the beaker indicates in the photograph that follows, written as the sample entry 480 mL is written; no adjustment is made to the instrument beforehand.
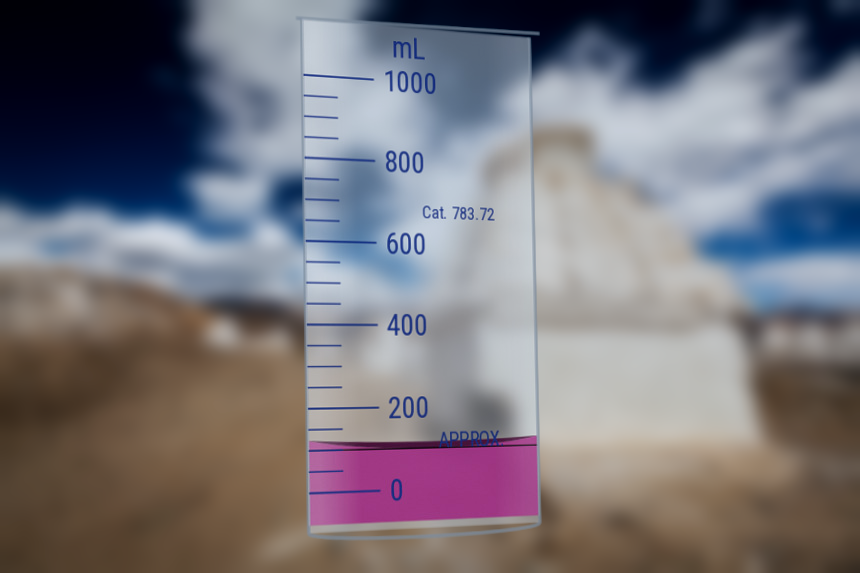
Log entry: 100 mL
